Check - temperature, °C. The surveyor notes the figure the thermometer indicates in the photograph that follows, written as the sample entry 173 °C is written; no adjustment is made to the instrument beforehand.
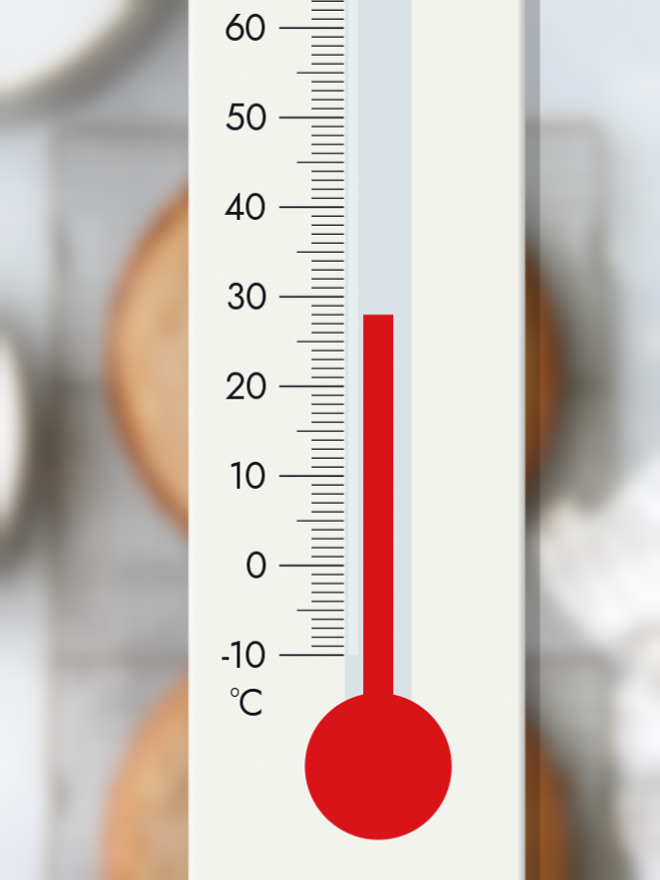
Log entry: 28 °C
